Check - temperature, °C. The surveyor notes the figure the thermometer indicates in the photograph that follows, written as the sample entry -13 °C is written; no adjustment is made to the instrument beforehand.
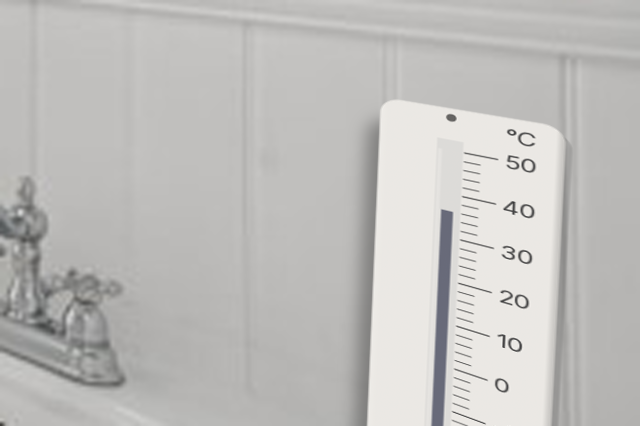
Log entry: 36 °C
